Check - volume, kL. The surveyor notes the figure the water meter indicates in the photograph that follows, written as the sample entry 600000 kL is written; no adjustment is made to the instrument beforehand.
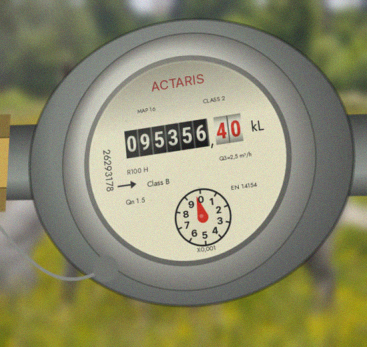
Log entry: 95356.399 kL
